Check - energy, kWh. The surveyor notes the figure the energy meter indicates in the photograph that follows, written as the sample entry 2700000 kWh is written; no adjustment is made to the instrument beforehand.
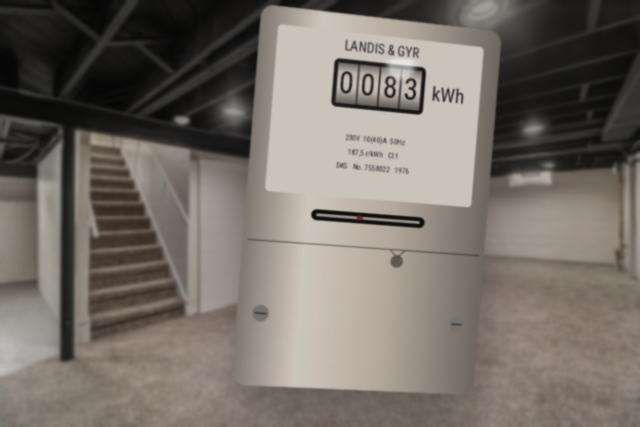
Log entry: 83 kWh
